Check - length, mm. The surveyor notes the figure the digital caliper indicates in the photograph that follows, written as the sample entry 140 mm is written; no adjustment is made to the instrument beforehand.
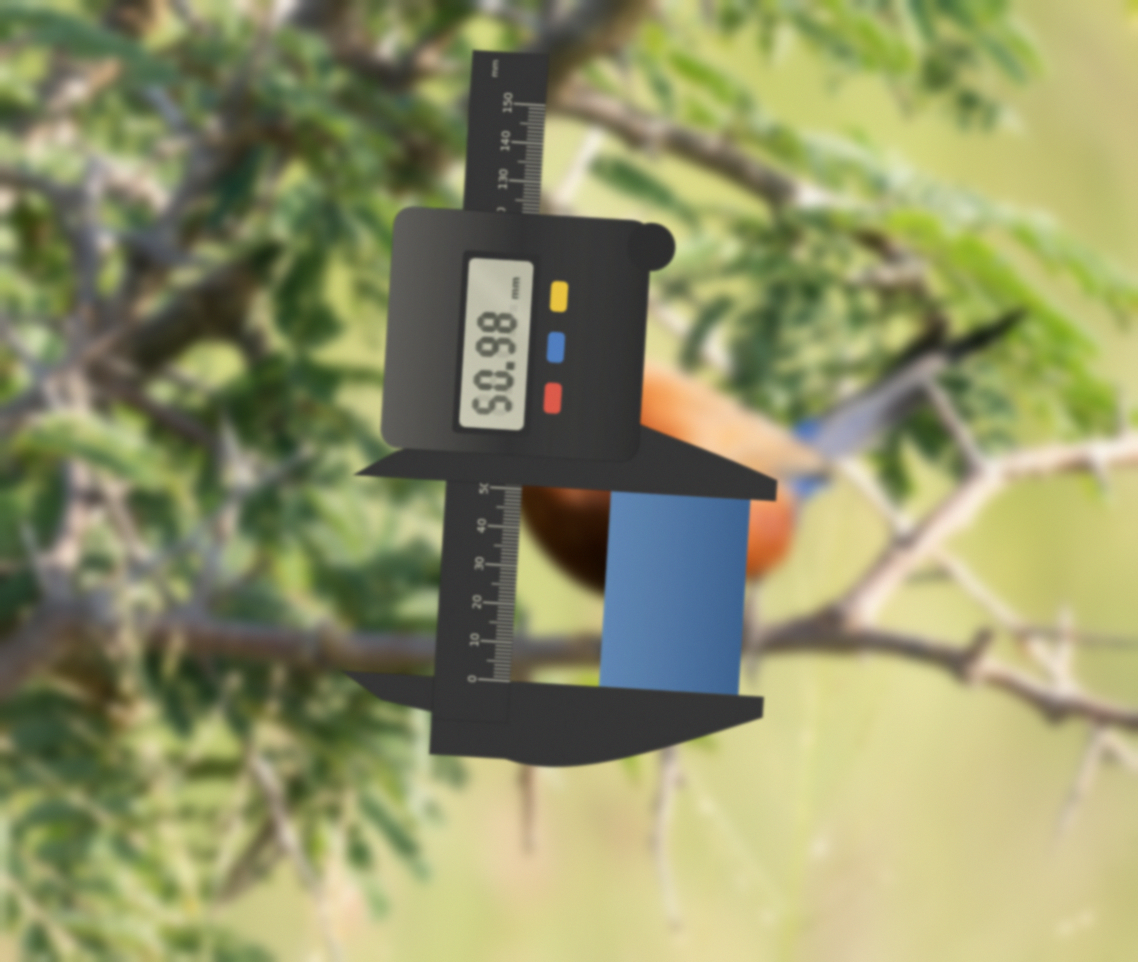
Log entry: 50.98 mm
